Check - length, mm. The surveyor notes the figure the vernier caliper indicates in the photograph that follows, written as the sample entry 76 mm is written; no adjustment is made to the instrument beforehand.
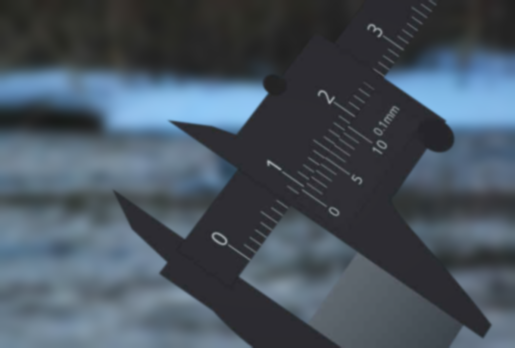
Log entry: 9.6 mm
